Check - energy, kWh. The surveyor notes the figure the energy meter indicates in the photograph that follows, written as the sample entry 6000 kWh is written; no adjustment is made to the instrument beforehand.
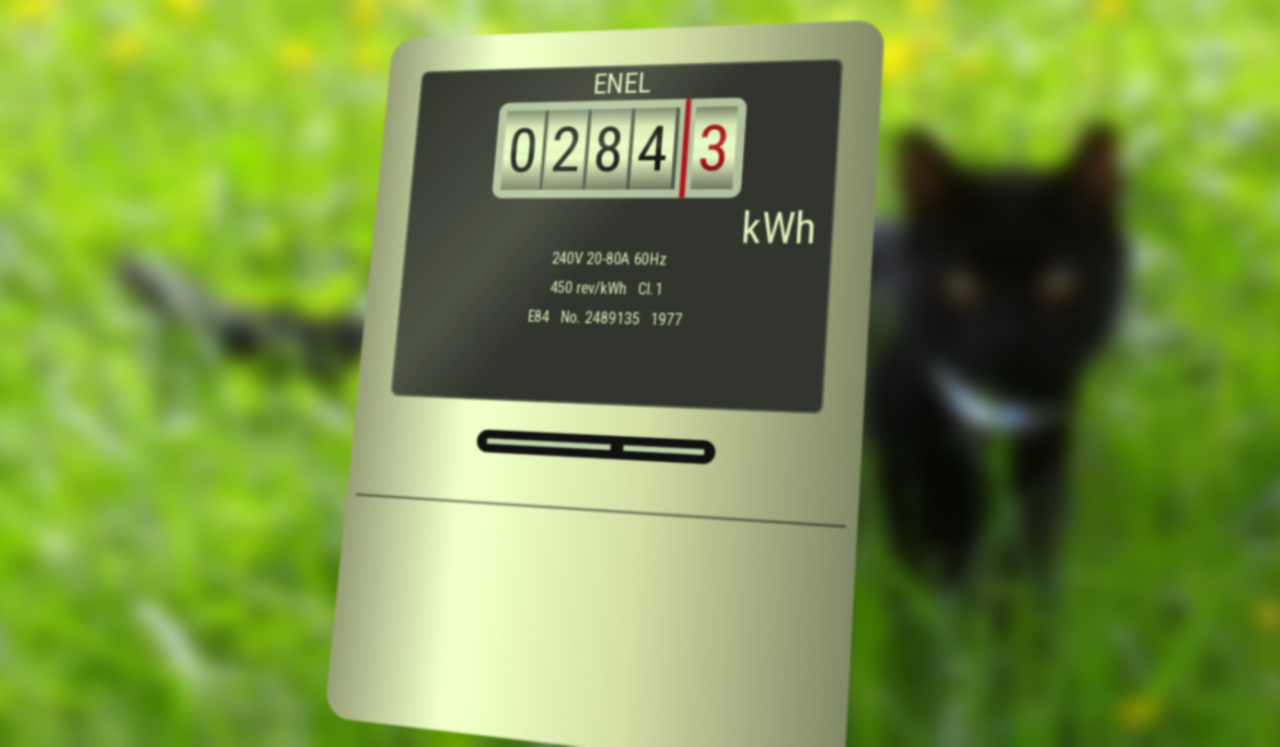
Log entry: 284.3 kWh
